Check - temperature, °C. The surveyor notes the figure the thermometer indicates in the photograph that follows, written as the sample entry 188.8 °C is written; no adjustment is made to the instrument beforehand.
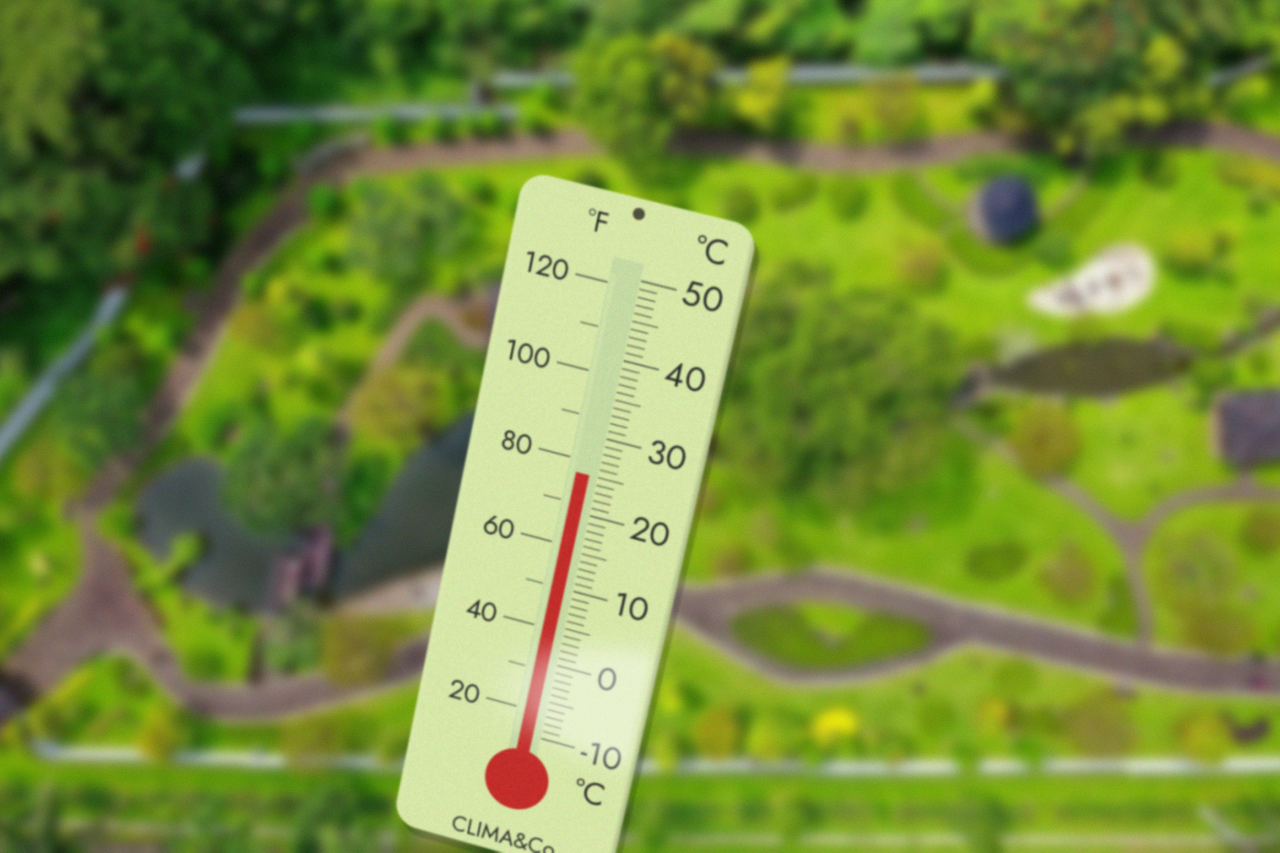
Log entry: 25 °C
